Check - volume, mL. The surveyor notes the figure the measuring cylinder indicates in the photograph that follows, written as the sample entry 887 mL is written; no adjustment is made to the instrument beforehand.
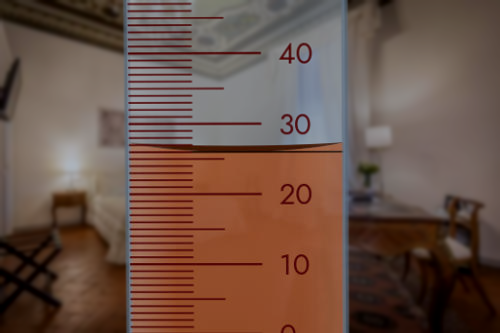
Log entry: 26 mL
